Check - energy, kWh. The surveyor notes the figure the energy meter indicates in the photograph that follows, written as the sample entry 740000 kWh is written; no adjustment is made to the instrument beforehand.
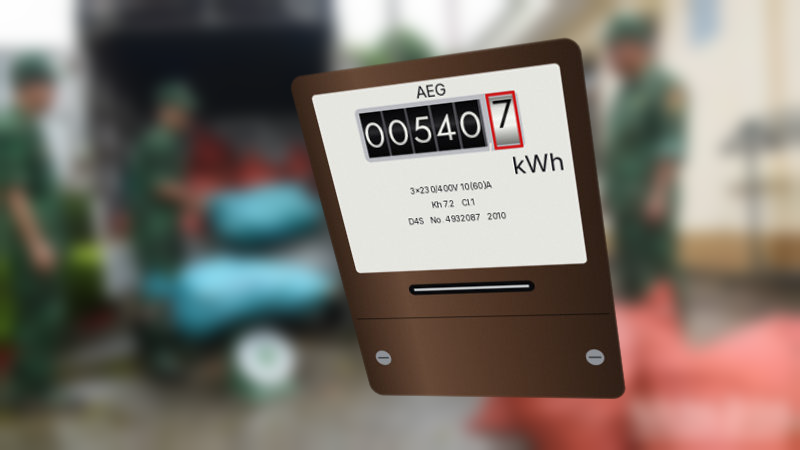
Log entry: 540.7 kWh
